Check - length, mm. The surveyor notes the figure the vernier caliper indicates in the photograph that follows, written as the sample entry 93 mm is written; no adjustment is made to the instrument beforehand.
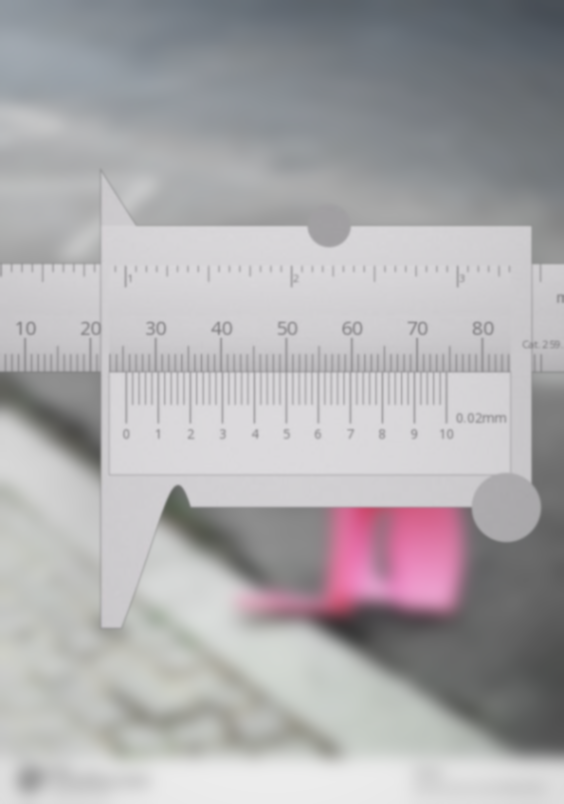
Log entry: 25.5 mm
